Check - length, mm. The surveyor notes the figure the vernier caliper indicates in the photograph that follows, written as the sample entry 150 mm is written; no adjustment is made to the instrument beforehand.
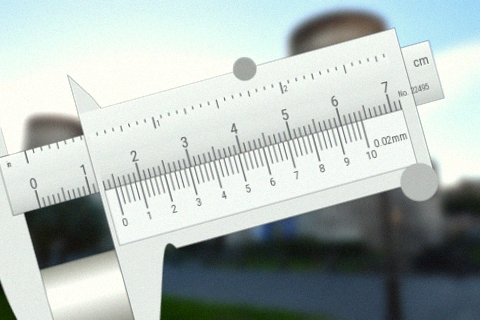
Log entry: 15.0 mm
